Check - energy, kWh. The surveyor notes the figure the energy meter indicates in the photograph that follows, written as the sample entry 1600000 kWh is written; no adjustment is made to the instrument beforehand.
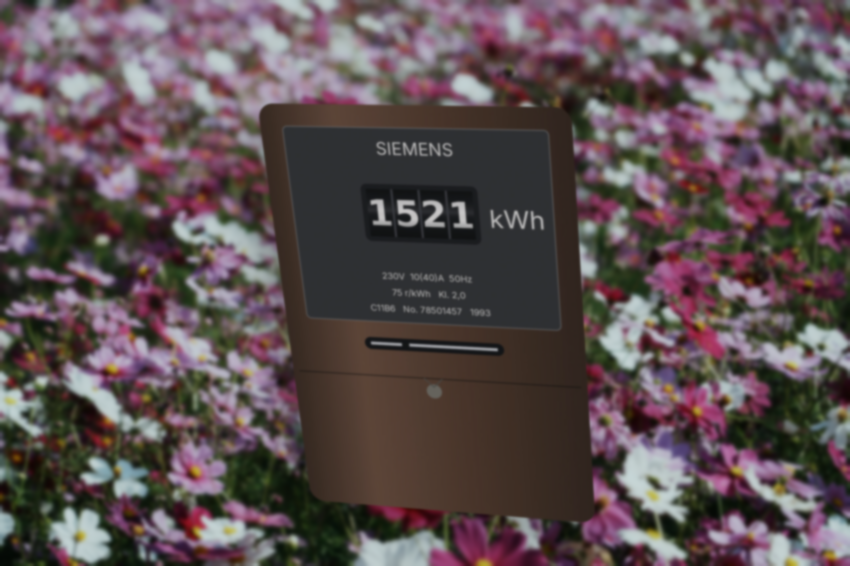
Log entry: 1521 kWh
